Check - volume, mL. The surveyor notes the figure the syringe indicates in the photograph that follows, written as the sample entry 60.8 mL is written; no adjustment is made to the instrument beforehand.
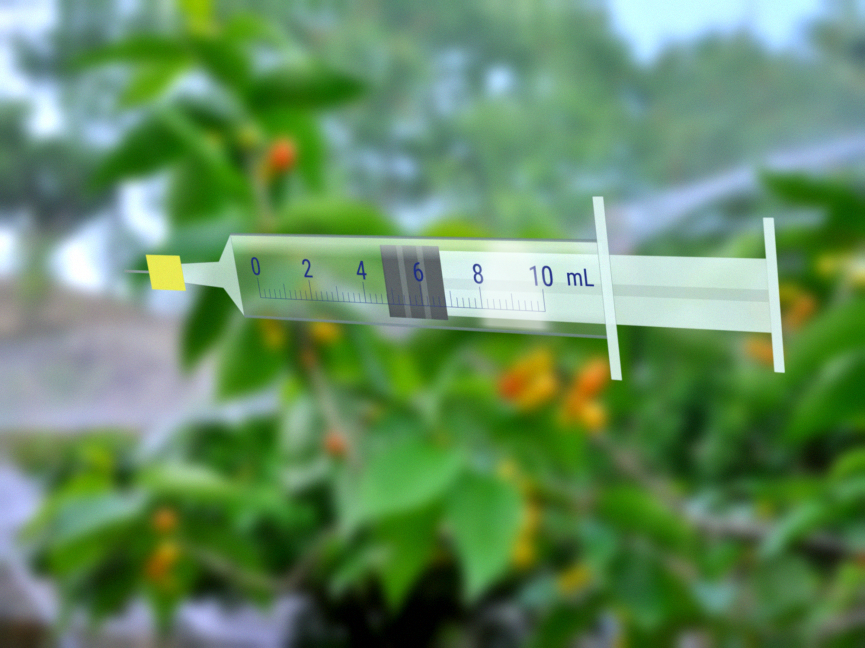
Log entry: 4.8 mL
